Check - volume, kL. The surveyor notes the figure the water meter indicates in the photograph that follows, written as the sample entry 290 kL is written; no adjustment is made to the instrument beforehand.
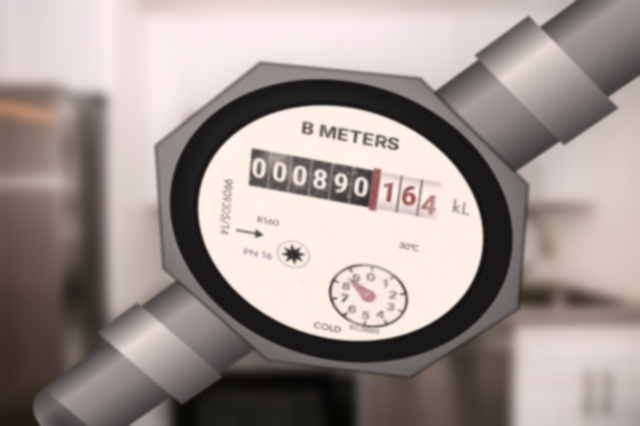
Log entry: 890.1638 kL
